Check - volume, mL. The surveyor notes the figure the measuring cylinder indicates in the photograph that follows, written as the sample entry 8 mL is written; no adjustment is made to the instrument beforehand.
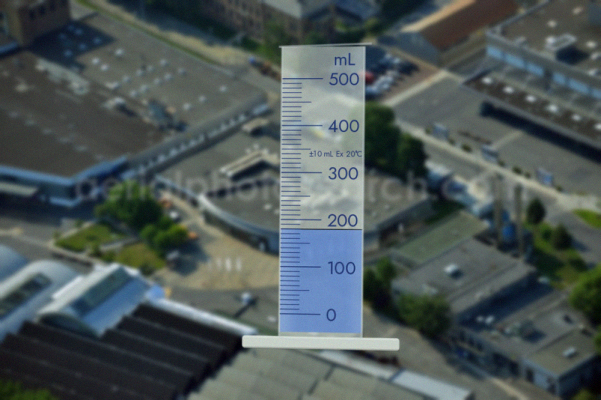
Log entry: 180 mL
